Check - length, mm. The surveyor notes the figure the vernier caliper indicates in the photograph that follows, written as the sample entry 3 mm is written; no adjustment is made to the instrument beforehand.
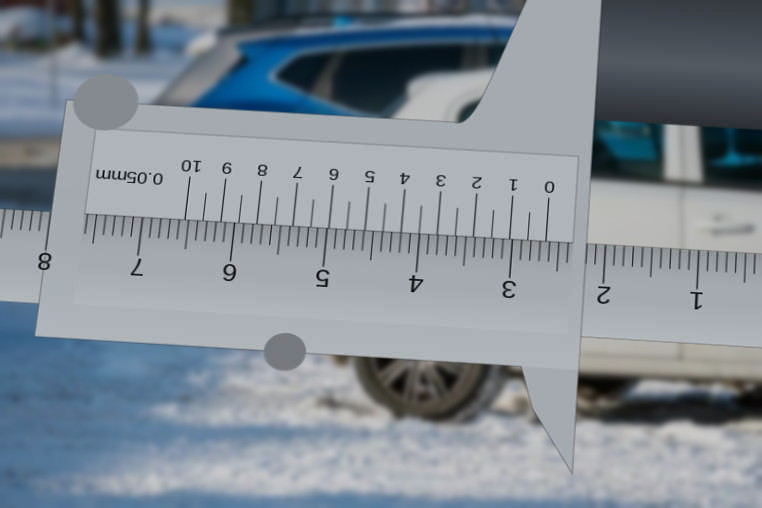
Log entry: 26.4 mm
